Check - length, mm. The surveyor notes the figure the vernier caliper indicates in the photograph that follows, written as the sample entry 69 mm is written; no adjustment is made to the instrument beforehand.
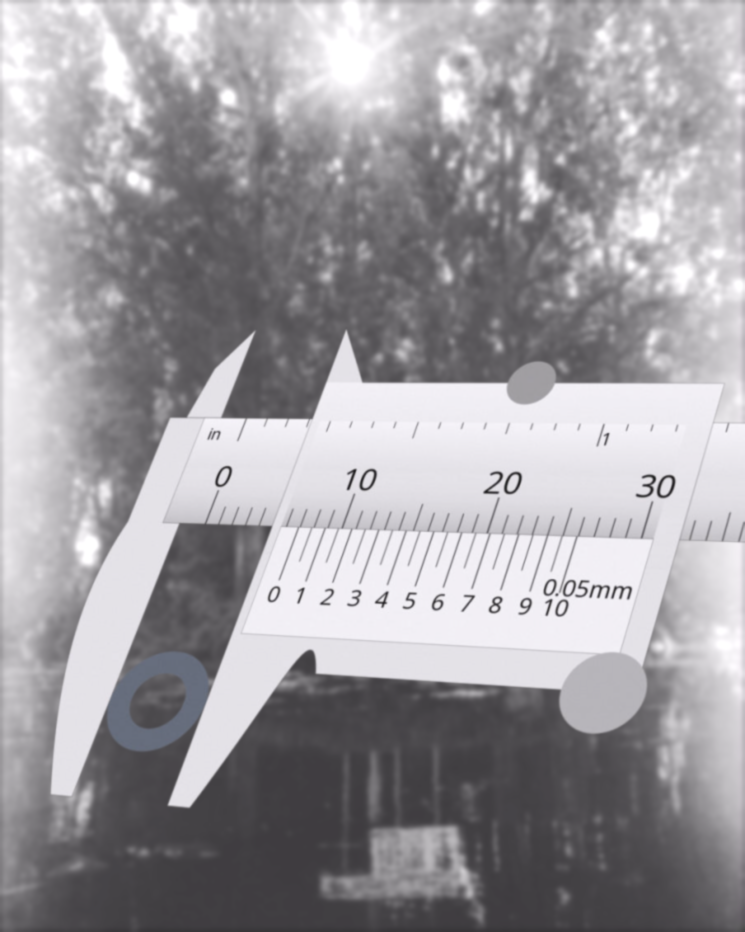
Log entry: 6.9 mm
